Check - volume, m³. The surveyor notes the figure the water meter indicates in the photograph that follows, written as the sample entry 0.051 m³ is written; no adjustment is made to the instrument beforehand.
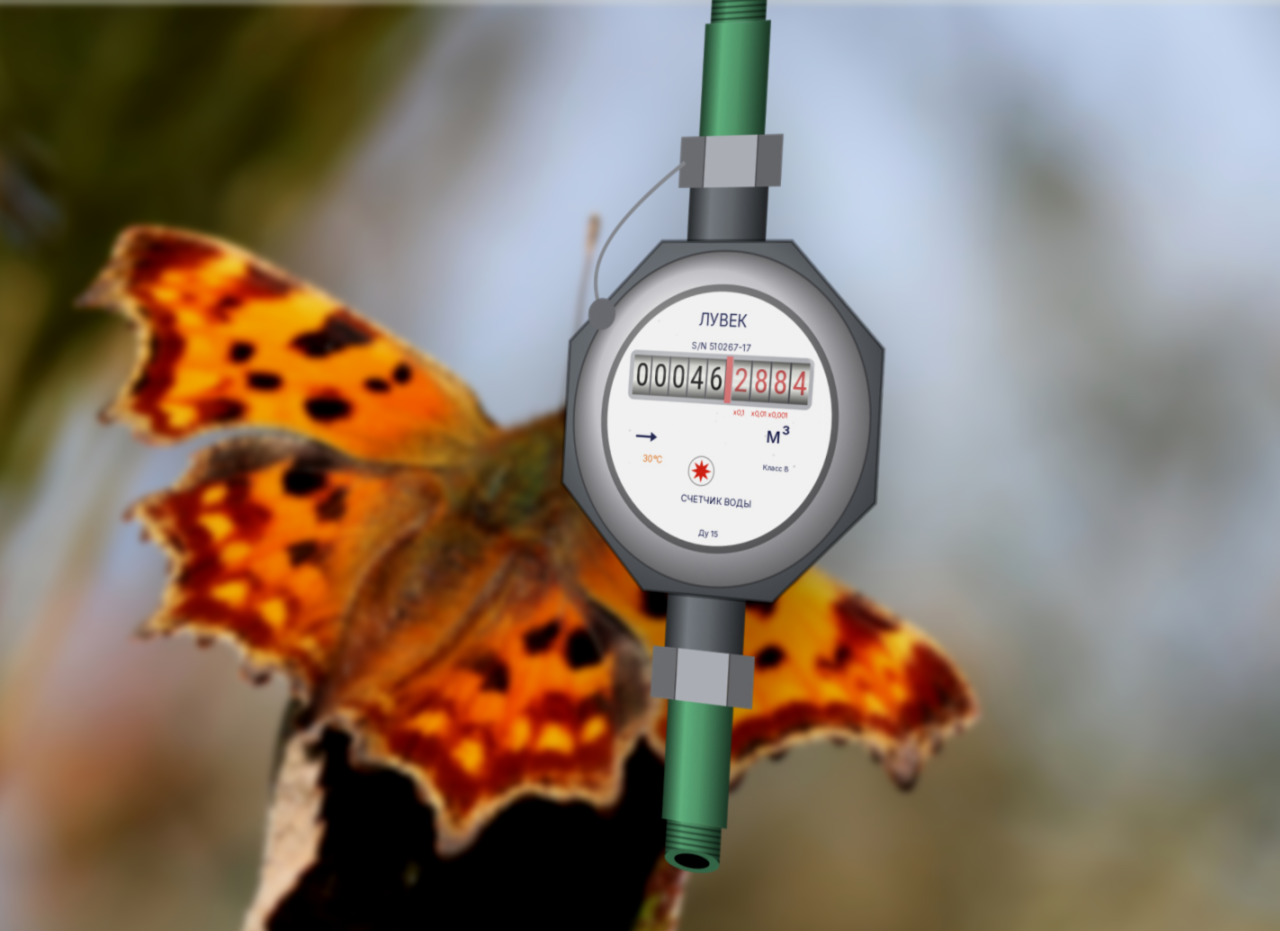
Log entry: 46.2884 m³
